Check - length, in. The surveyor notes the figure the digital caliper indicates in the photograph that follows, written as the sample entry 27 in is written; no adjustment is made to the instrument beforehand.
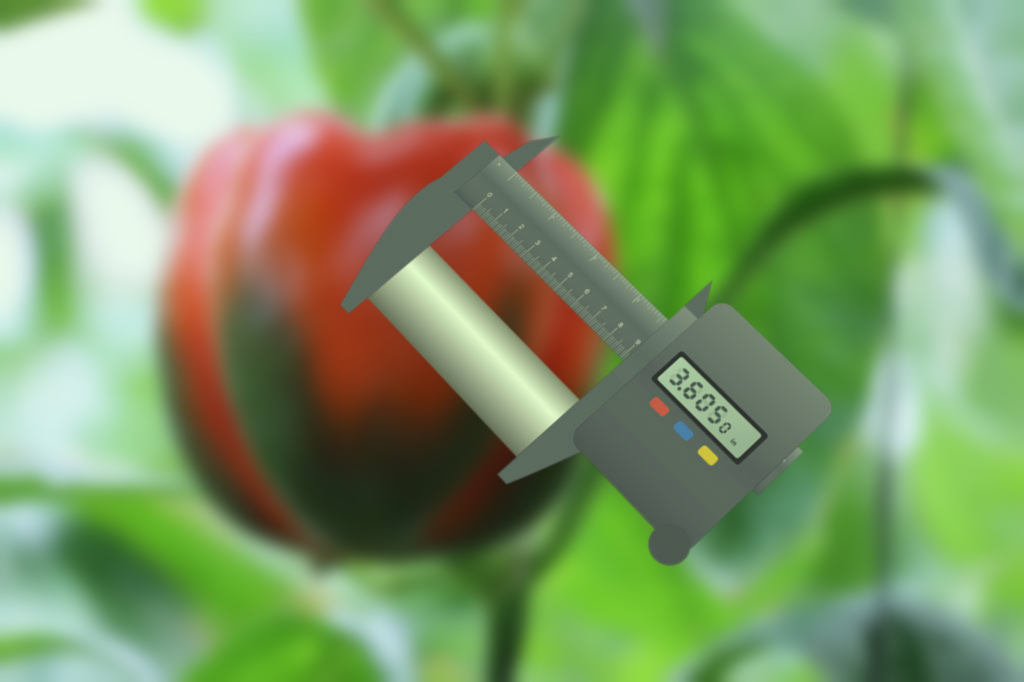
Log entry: 3.6050 in
